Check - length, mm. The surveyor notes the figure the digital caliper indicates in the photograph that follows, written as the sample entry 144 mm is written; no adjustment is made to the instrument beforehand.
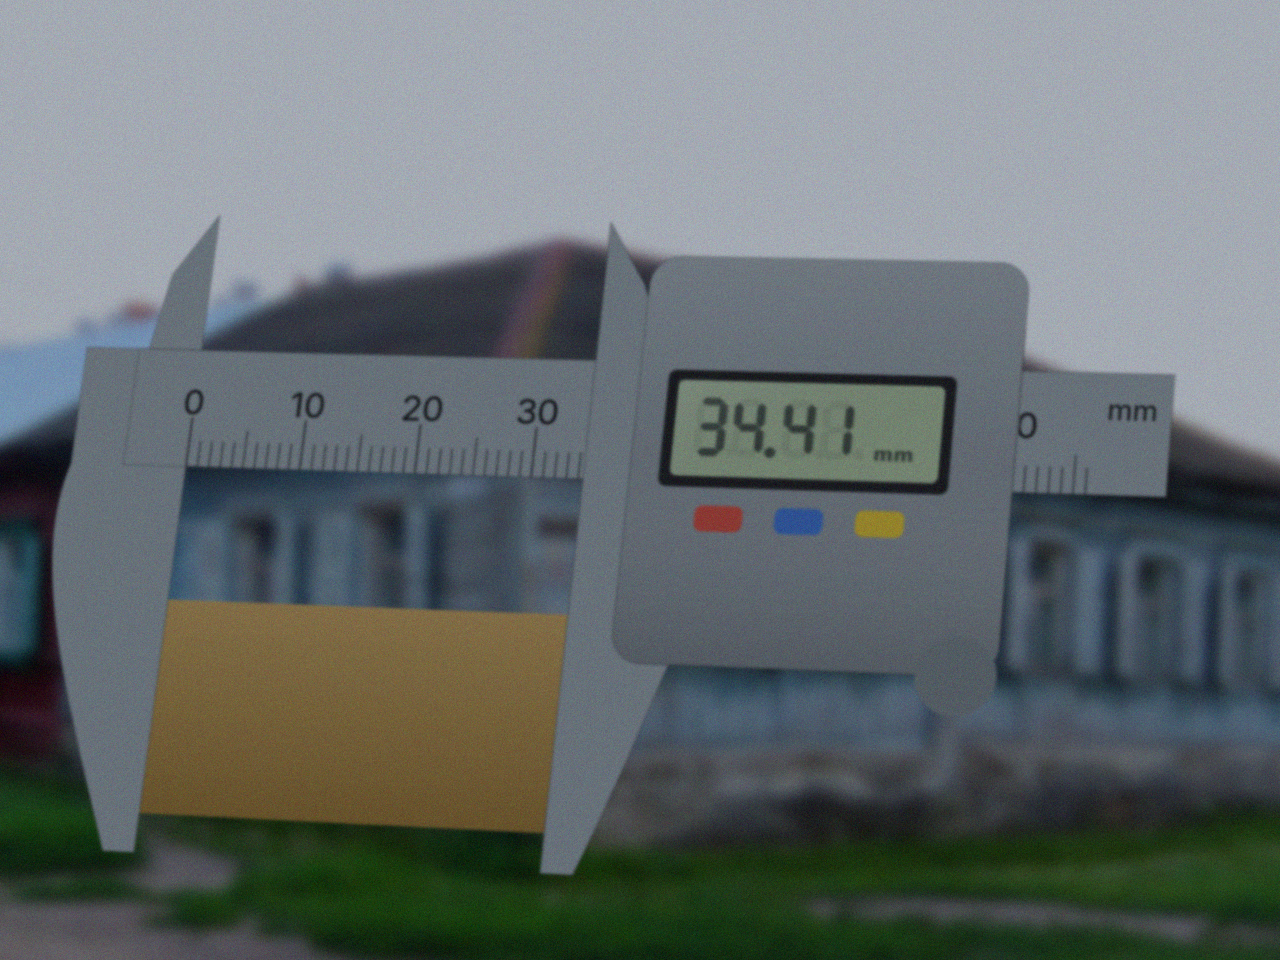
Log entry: 34.41 mm
